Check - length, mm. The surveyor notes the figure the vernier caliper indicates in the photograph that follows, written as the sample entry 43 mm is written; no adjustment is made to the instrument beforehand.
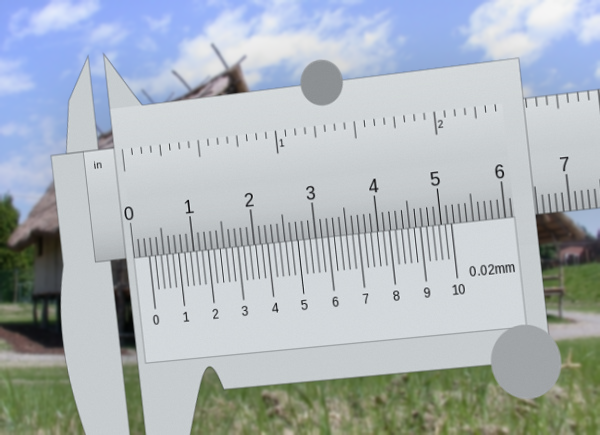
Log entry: 2.6 mm
